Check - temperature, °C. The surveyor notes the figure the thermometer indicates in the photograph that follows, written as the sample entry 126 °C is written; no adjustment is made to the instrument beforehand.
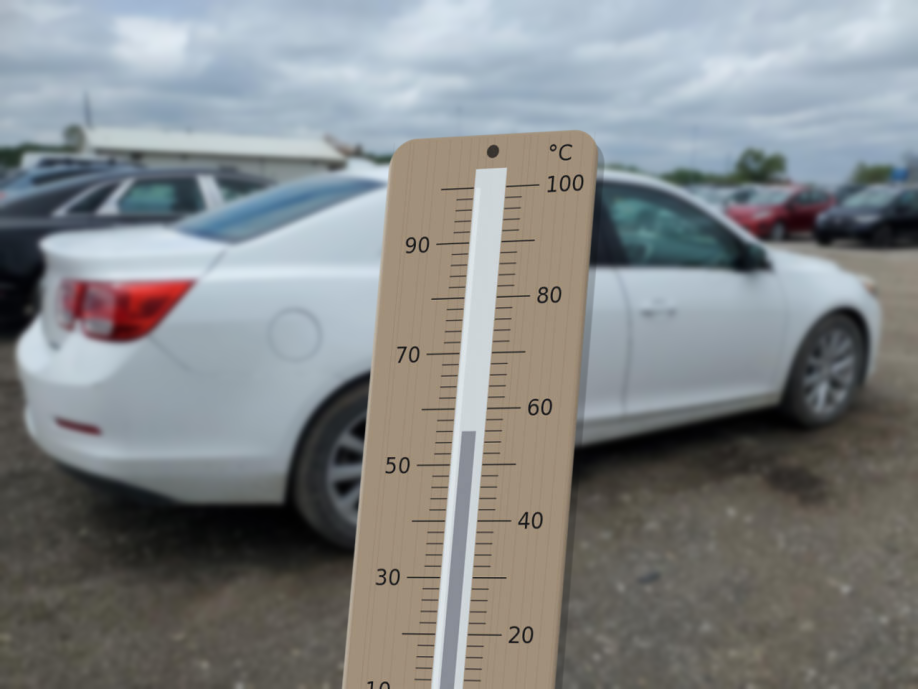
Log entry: 56 °C
